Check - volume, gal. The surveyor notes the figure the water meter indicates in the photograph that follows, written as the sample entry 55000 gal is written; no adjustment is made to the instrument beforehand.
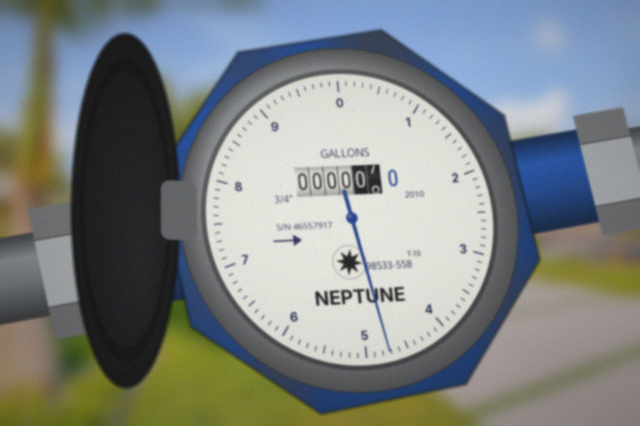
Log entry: 74.7 gal
